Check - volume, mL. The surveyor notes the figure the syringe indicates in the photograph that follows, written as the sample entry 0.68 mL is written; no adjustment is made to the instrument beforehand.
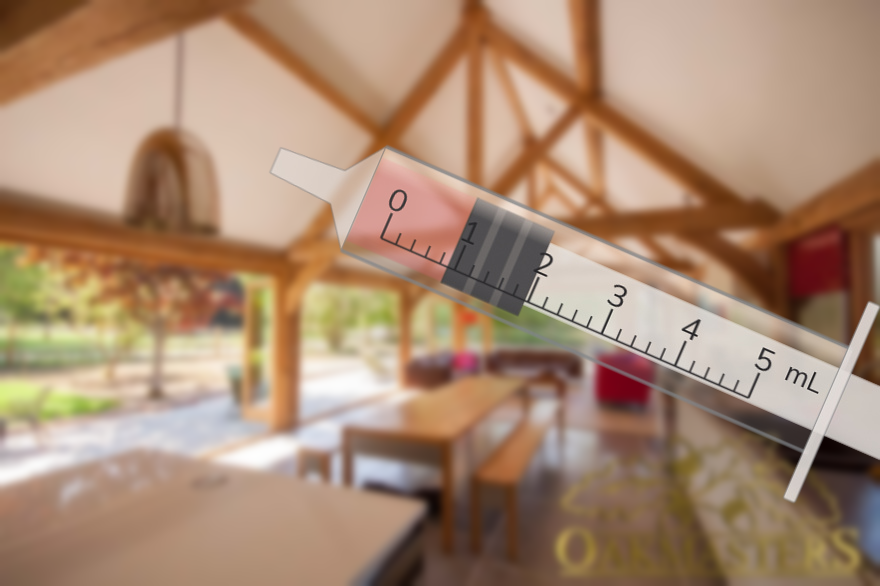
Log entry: 0.9 mL
